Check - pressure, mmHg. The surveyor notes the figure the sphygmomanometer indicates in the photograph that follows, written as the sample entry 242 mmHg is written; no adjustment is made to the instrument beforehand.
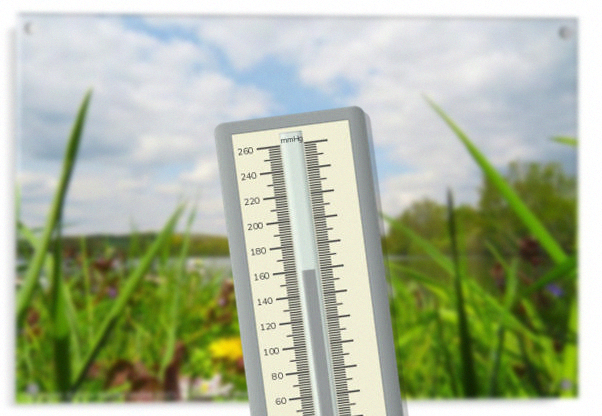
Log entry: 160 mmHg
